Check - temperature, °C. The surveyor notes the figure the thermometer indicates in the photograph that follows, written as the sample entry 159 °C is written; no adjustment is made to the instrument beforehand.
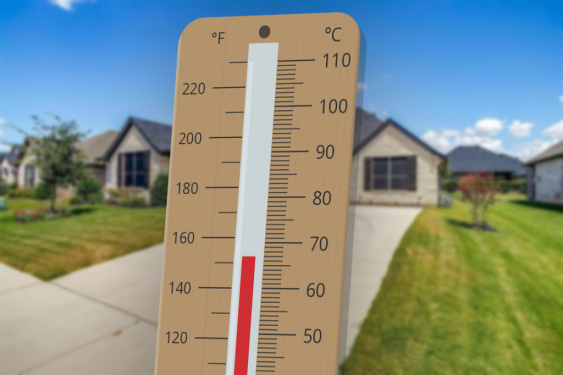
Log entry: 67 °C
